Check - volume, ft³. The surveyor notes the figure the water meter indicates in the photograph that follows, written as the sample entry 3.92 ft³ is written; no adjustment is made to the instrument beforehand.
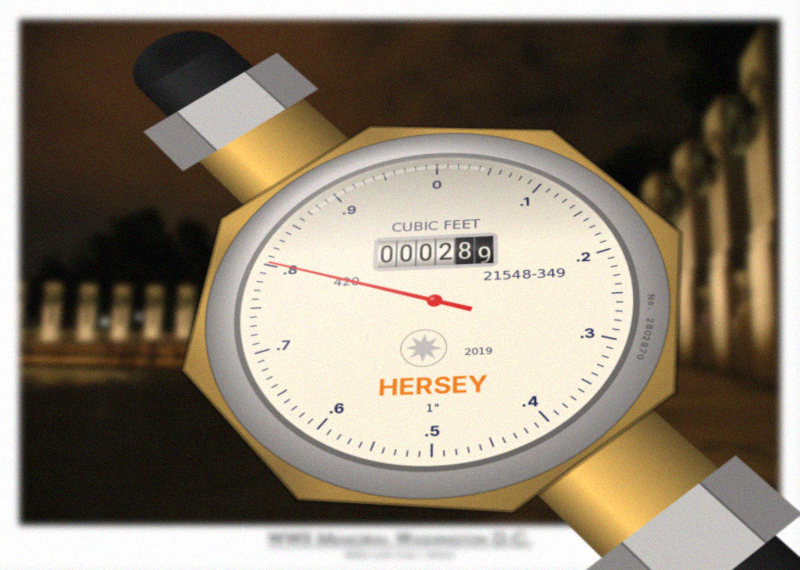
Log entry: 288.80 ft³
